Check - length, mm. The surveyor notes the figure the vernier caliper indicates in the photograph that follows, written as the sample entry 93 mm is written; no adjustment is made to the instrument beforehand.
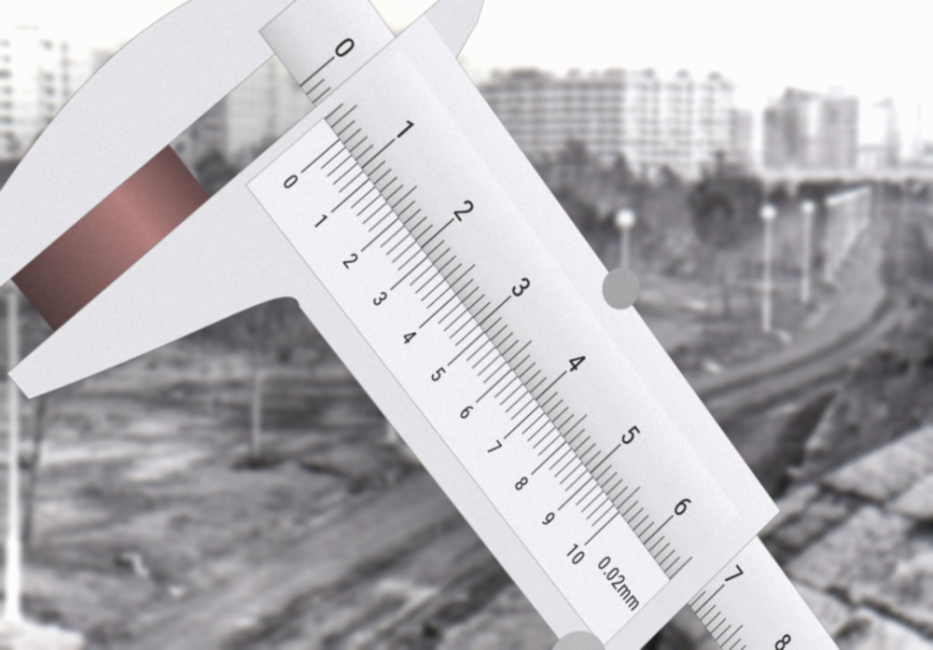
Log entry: 6.4 mm
